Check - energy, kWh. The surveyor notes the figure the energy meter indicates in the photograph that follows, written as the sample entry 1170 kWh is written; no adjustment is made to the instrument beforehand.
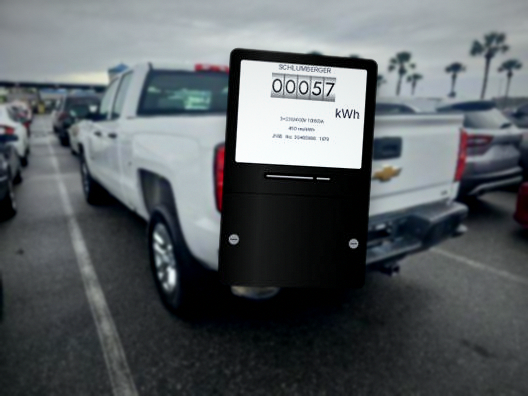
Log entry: 57 kWh
